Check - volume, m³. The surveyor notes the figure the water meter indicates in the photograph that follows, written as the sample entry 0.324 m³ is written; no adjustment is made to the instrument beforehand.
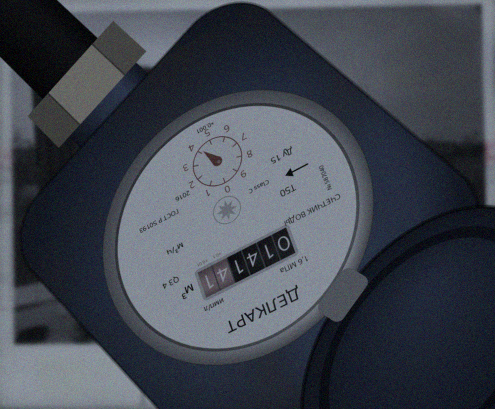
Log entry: 141.414 m³
